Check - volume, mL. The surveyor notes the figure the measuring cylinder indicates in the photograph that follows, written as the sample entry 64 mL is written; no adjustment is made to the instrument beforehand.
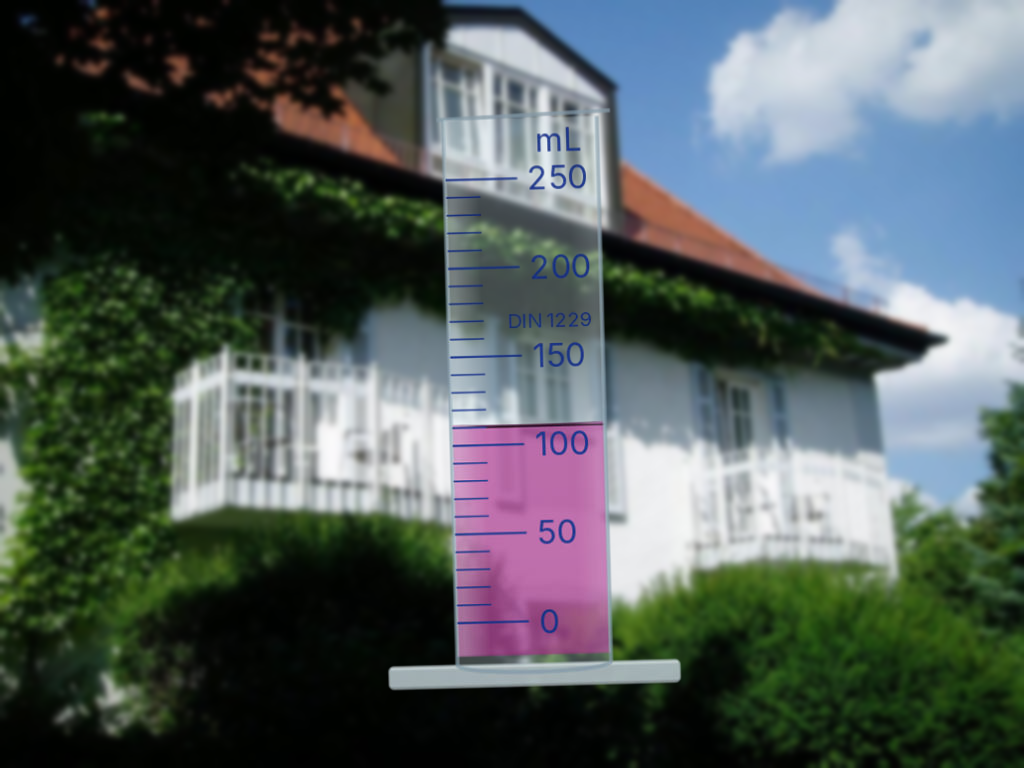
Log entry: 110 mL
